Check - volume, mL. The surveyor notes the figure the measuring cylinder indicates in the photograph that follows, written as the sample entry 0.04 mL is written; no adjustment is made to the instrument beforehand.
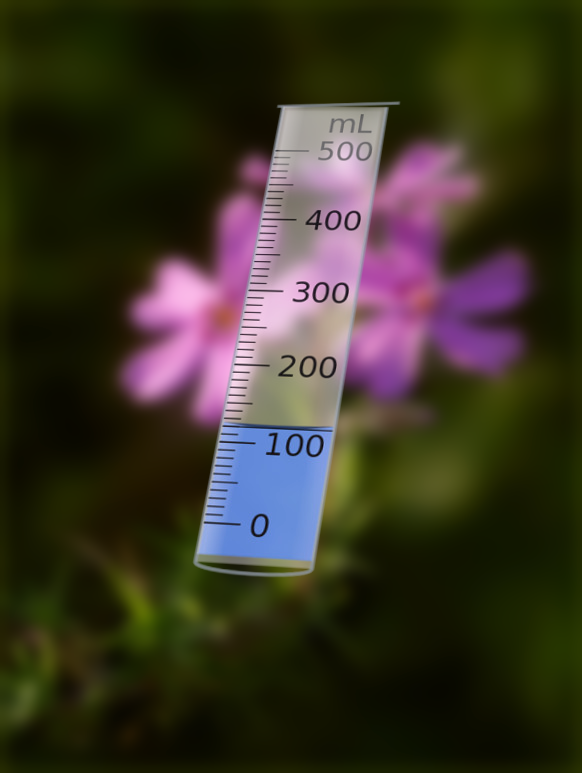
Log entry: 120 mL
